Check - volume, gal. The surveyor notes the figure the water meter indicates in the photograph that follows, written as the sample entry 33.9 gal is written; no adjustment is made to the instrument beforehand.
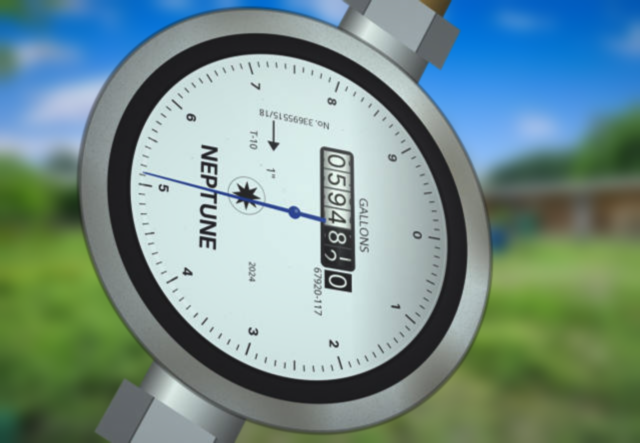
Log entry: 594815.1 gal
